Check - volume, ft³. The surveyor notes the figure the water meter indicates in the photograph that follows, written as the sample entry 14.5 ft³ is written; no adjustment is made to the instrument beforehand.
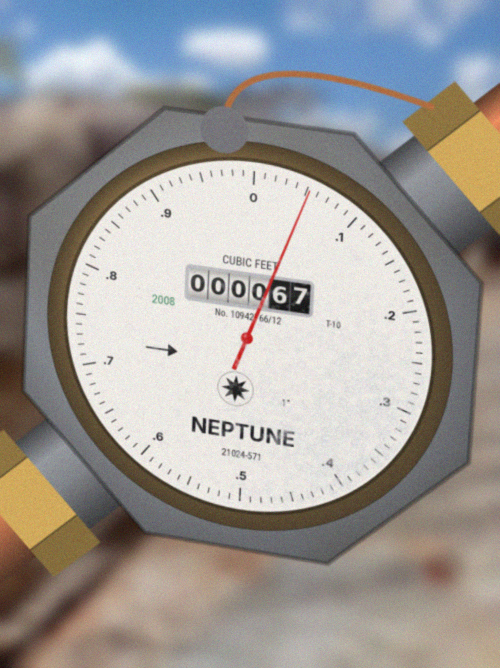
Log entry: 67.05 ft³
